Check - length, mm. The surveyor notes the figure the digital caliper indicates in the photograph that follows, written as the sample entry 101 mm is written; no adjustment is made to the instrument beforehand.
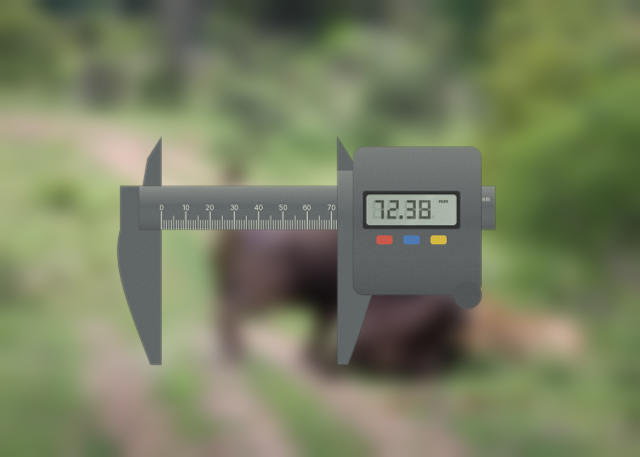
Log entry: 72.38 mm
